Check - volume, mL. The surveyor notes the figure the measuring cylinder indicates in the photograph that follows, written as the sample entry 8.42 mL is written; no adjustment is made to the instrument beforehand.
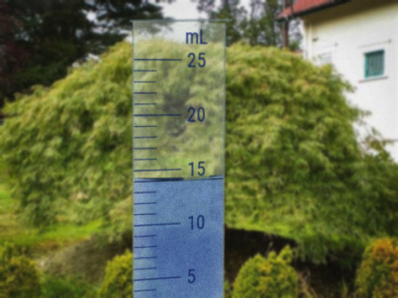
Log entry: 14 mL
